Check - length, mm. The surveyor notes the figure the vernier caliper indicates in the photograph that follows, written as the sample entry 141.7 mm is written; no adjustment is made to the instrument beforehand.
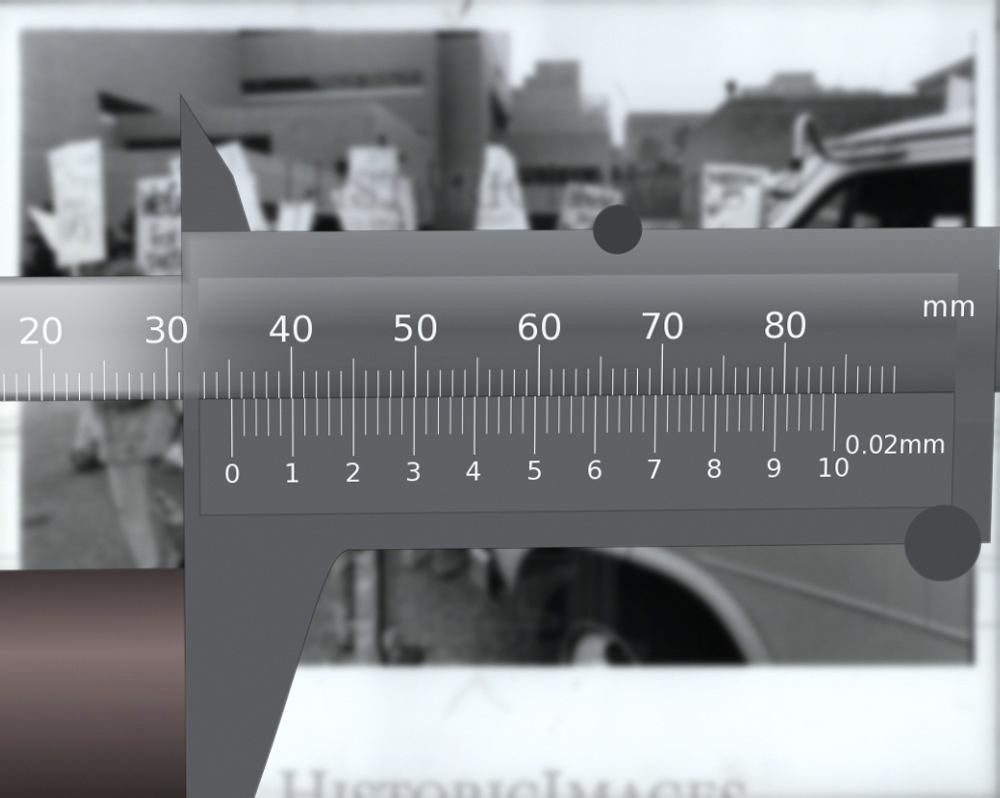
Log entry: 35.2 mm
